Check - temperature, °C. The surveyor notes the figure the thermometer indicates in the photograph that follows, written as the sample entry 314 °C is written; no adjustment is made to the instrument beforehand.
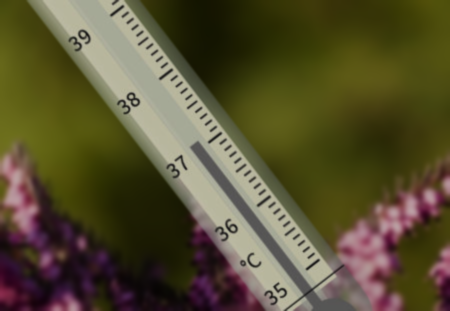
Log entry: 37.1 °C
